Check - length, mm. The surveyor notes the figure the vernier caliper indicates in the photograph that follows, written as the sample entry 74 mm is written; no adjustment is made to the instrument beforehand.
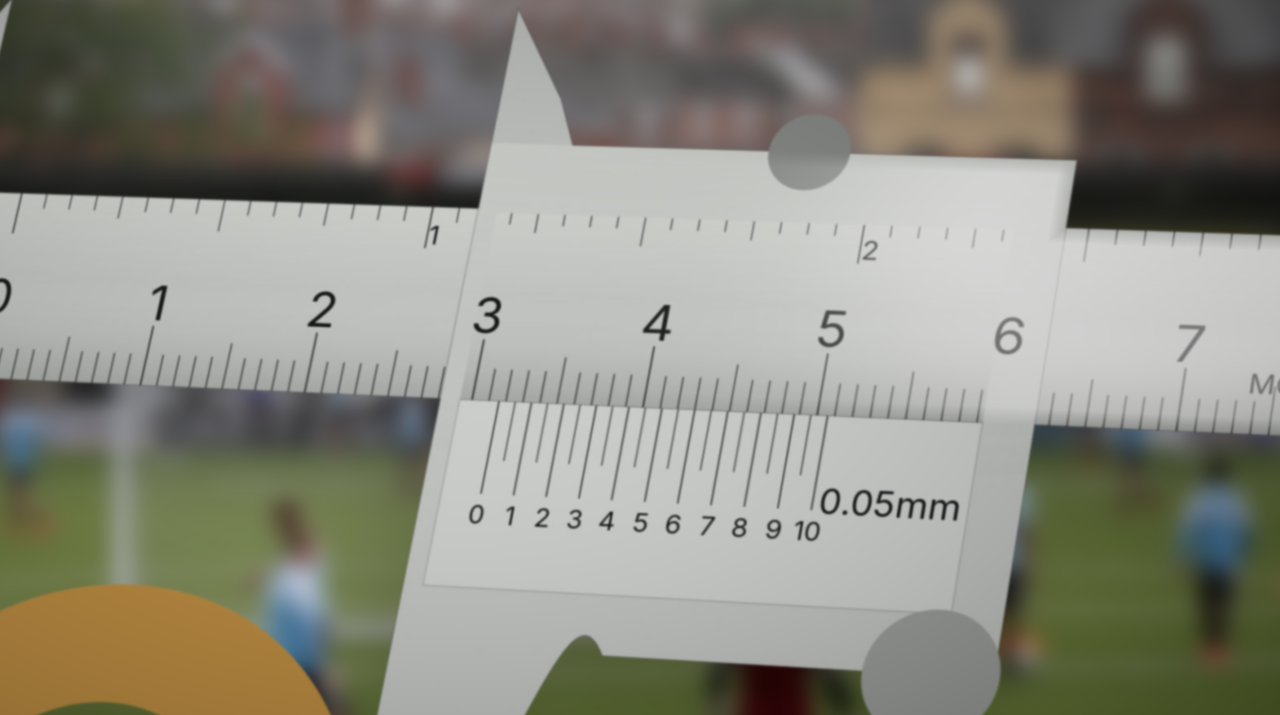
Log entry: 31.6 mm
